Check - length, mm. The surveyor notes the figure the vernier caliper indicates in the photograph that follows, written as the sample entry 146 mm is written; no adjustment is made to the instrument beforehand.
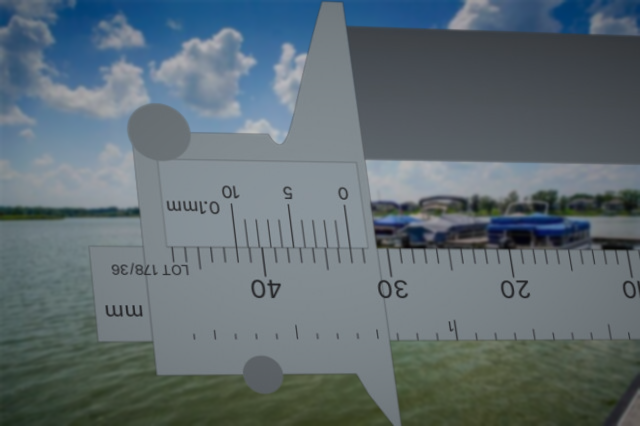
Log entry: 33.0 mm
